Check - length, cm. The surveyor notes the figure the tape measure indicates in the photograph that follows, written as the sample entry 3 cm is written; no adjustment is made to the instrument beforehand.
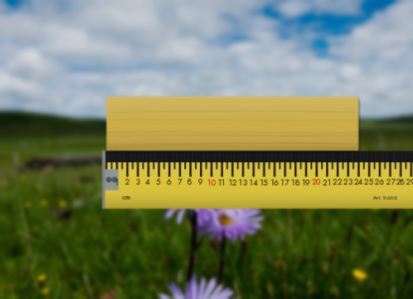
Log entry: 24 cm
